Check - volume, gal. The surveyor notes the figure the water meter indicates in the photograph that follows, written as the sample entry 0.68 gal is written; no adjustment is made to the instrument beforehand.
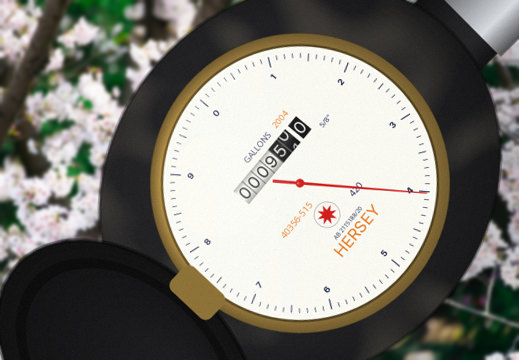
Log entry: 9504.0 gal
